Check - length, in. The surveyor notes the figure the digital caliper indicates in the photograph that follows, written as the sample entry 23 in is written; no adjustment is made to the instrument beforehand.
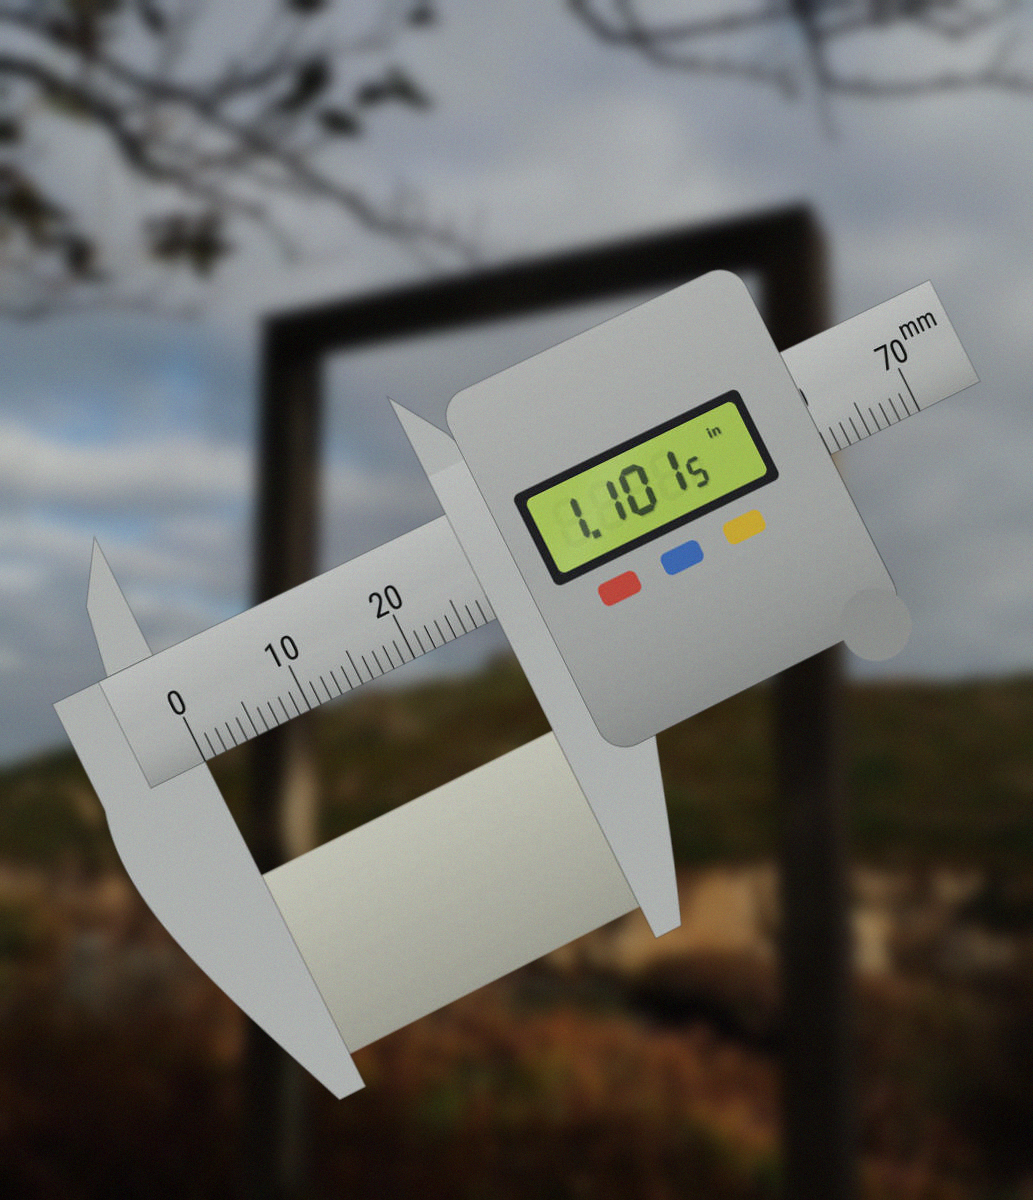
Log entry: 1.1015 in
